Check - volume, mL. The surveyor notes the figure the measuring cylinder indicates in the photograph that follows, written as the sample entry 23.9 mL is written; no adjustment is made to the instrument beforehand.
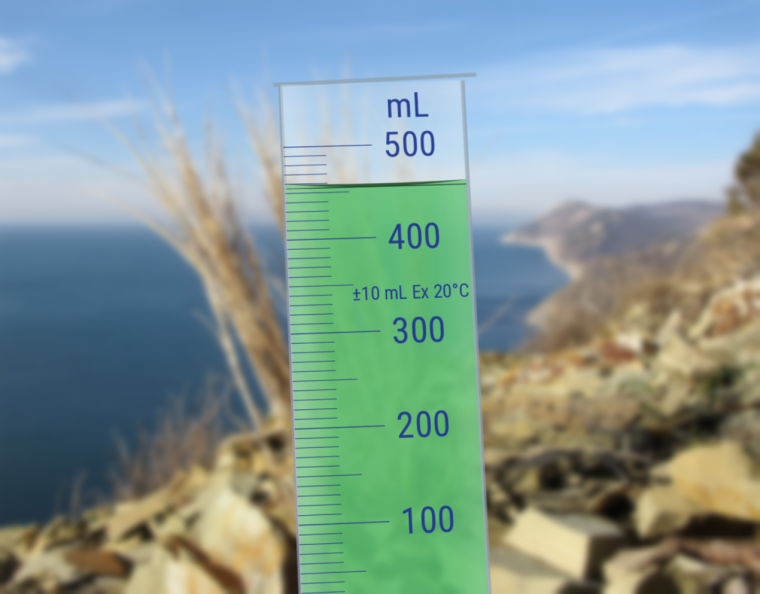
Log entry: 455 mL
